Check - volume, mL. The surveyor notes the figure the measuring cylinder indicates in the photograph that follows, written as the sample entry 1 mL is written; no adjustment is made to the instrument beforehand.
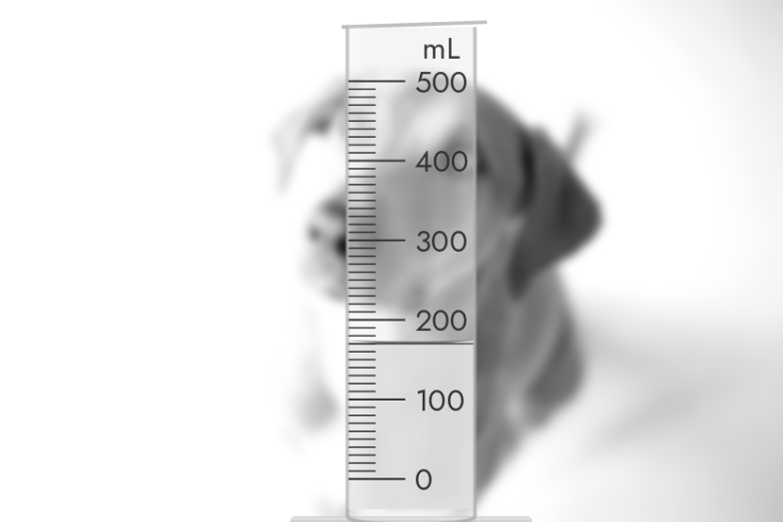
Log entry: 170 mL
